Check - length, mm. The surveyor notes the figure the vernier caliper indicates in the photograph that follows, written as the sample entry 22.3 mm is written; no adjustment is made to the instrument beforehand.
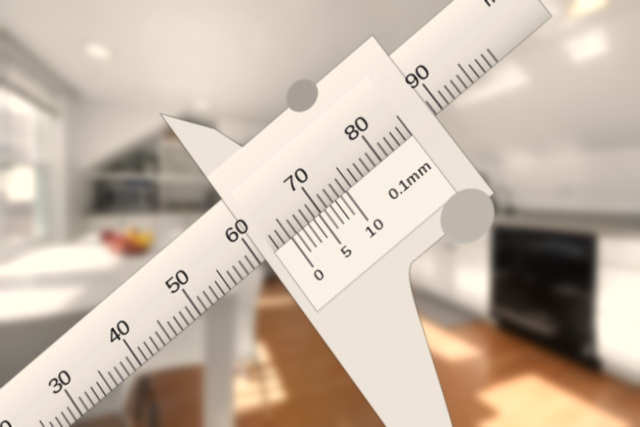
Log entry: 65.2 mm
